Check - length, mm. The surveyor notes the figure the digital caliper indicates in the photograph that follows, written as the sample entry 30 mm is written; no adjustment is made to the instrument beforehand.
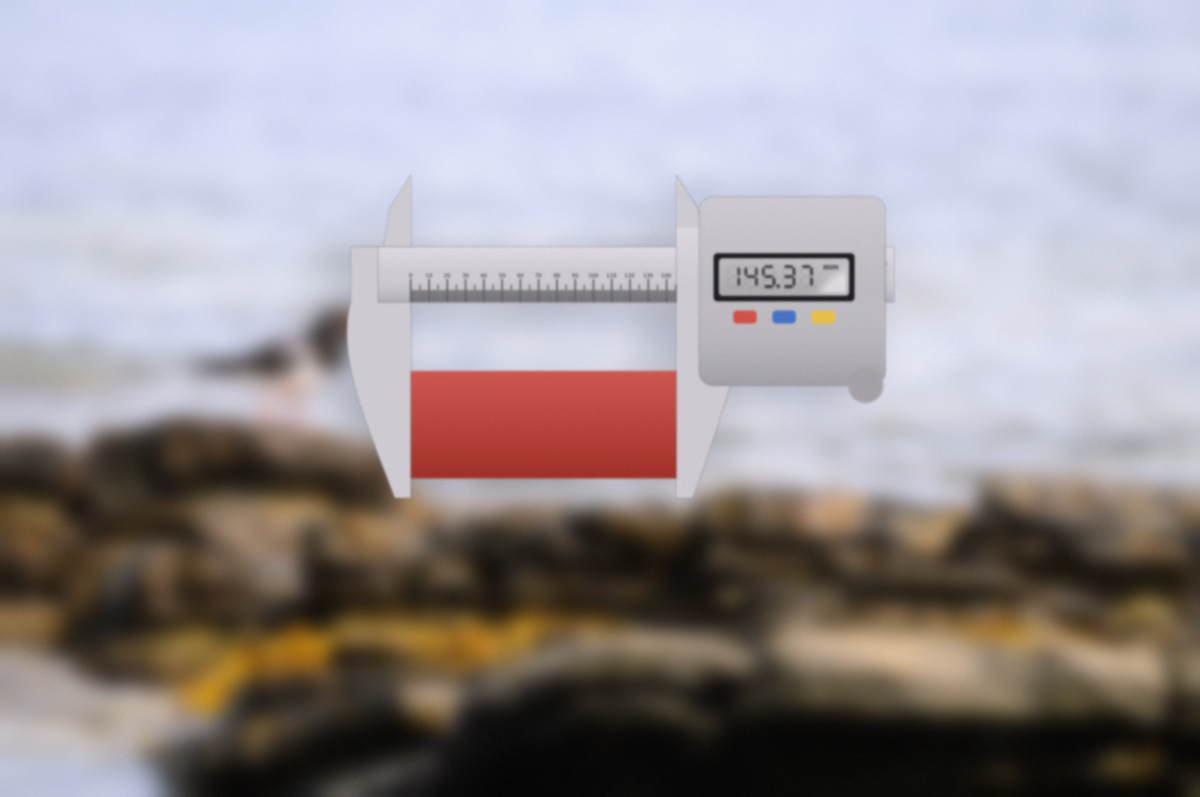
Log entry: 145.37 mm
